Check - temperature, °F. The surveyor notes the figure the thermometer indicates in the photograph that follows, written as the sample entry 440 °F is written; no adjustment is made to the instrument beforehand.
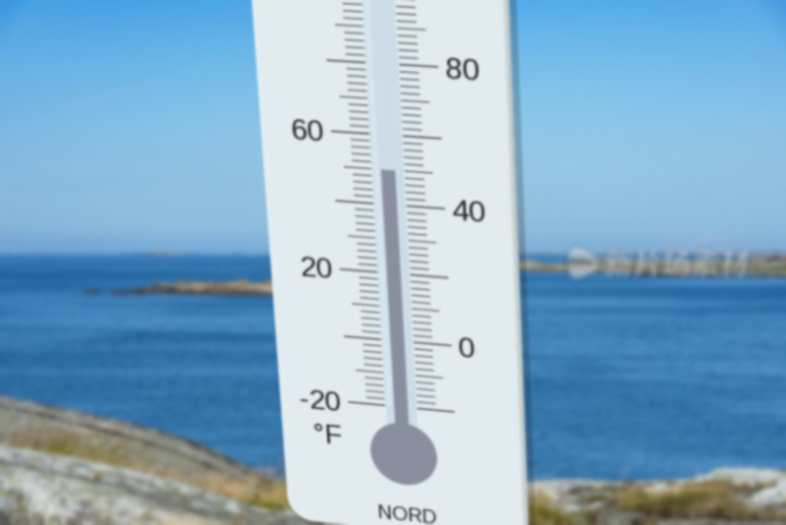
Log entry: 50 °F
